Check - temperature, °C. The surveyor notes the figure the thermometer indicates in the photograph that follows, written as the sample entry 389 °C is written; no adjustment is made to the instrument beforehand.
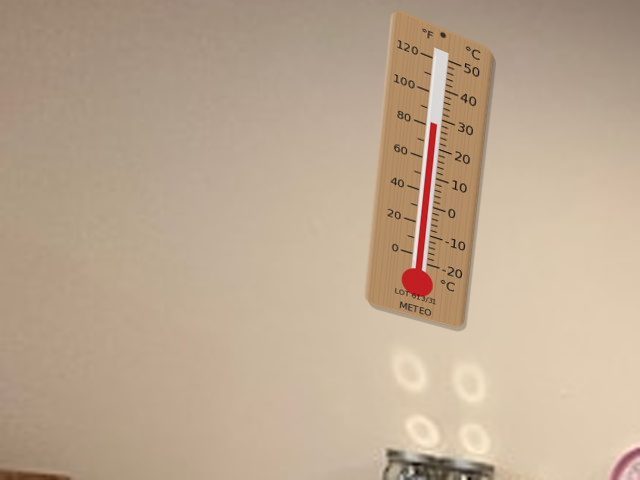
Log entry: 28 °C
